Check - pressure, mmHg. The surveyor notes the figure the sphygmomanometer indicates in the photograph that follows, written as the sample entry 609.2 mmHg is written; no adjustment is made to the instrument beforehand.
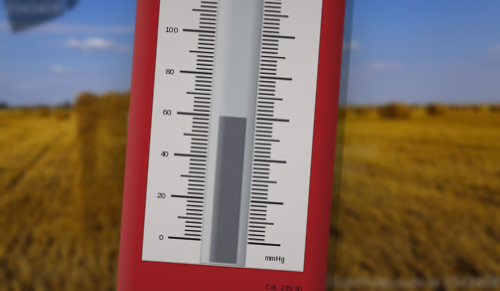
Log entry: 60 mmHg
